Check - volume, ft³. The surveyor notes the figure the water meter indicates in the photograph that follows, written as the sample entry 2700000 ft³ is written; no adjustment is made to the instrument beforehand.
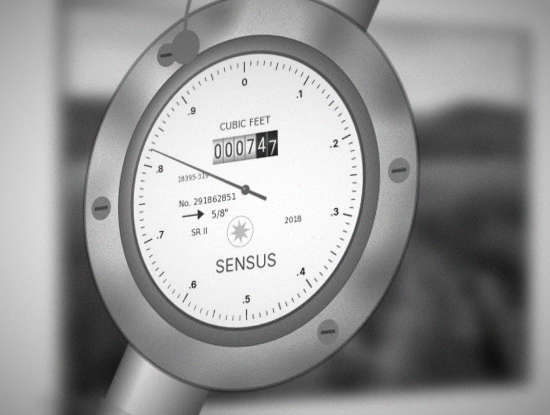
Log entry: 746.82 ft³
